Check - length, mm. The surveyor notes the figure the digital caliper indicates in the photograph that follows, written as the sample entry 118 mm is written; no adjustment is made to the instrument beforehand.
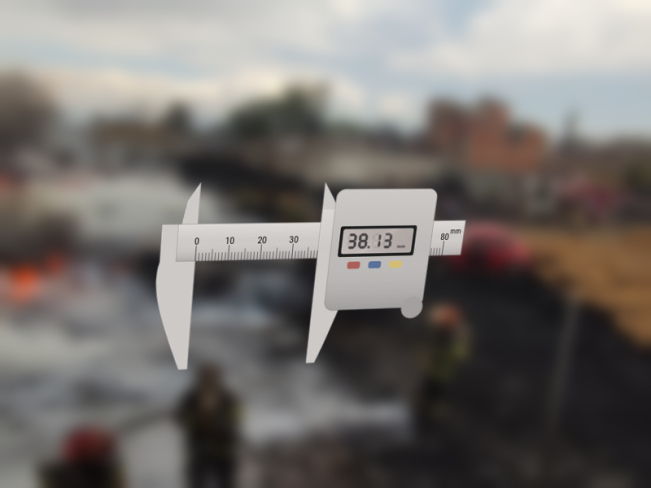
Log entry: 38.13 mm
